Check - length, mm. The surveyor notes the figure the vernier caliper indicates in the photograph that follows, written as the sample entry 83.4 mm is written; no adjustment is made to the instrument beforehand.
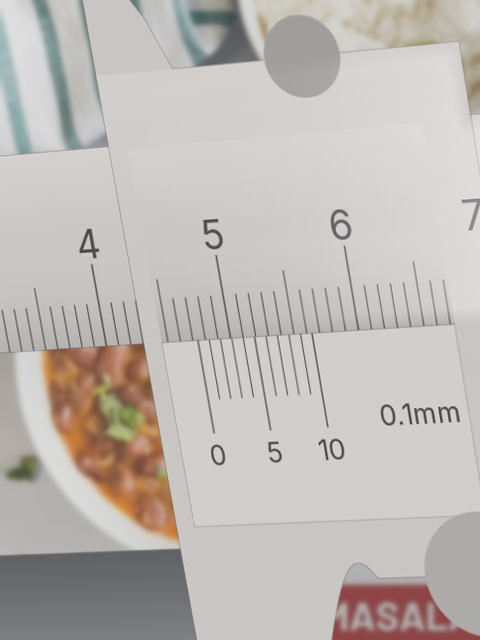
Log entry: 47.4 mm
